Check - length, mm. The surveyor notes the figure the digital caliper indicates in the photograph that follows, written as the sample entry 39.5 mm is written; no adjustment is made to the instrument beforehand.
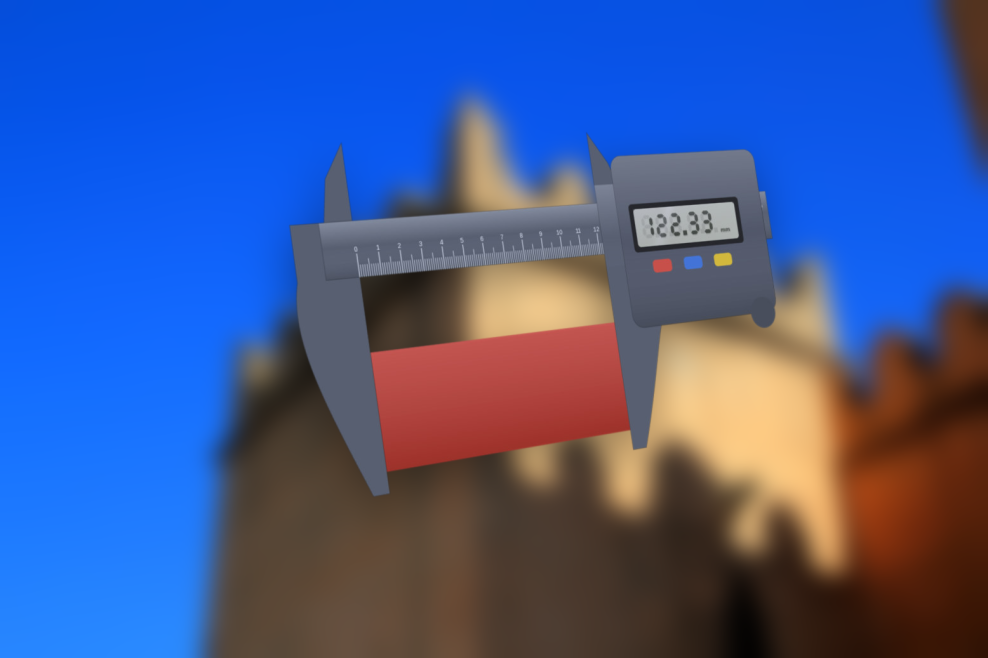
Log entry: 122.33 mm
